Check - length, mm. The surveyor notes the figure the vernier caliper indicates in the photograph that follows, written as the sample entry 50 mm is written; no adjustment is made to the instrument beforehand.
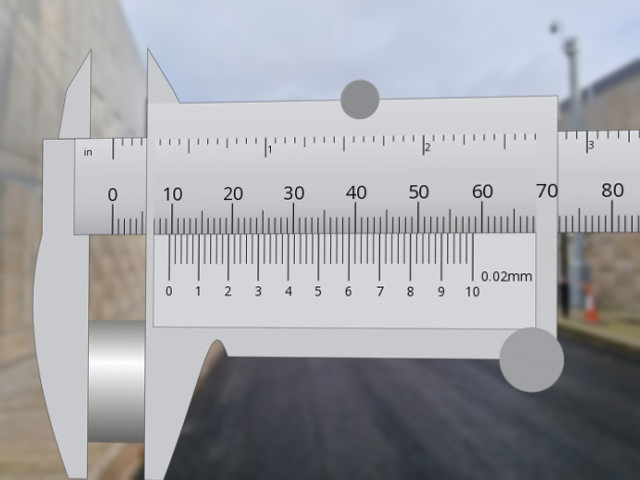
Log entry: 9.6 mm
